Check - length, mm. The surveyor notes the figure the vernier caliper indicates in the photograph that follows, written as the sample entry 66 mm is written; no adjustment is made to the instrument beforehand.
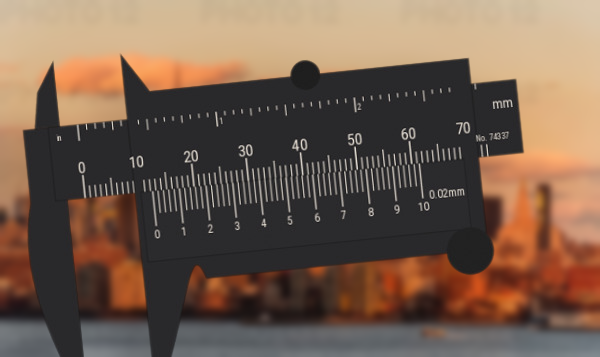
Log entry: 12.4 mm
